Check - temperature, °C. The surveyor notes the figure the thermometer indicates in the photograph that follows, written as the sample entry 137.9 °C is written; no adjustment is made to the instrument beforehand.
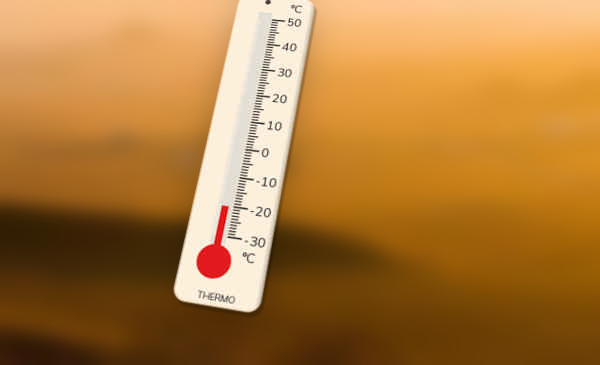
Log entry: -20 °C
